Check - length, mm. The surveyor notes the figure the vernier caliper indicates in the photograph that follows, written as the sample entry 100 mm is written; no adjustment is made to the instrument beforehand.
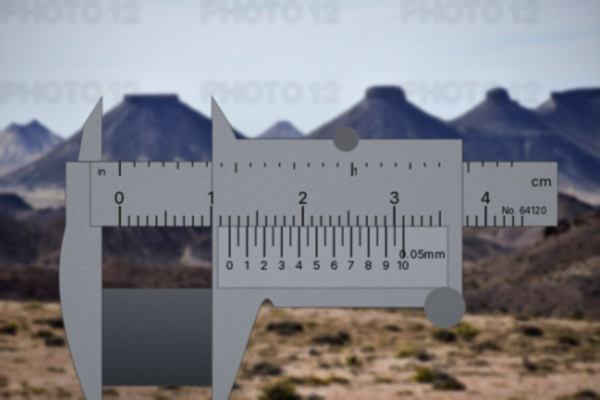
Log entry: 12.0 mm
